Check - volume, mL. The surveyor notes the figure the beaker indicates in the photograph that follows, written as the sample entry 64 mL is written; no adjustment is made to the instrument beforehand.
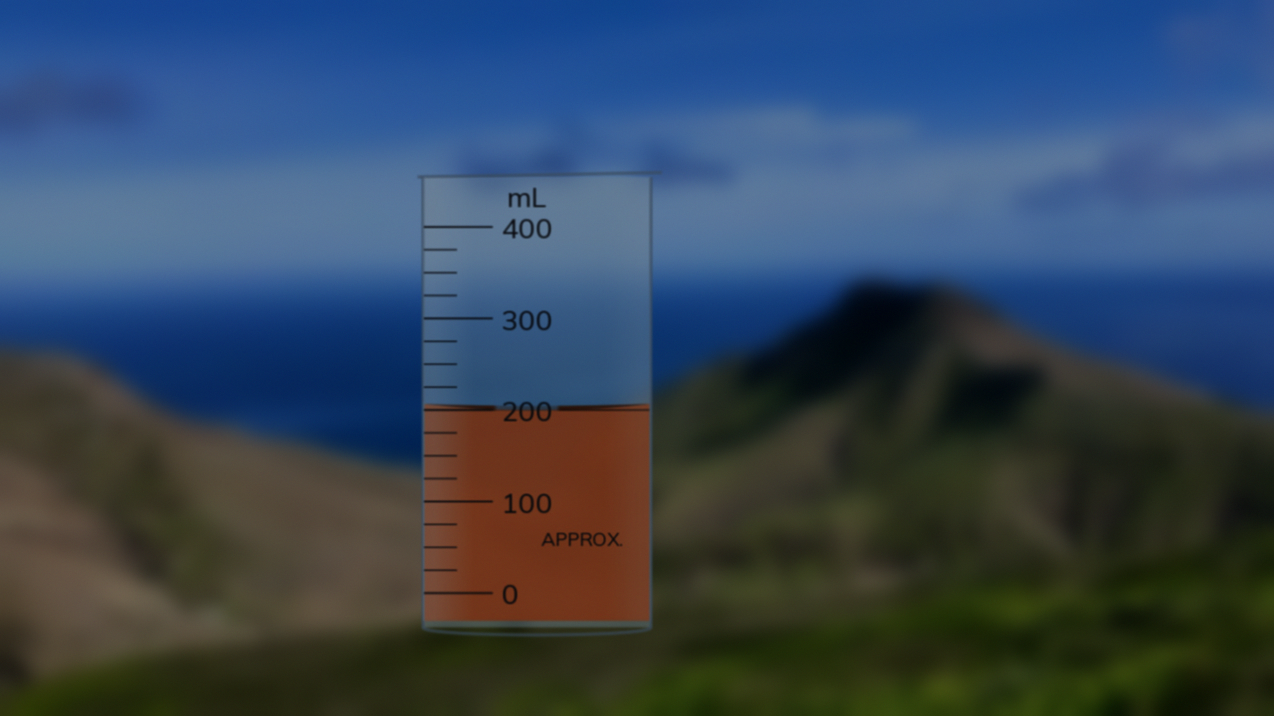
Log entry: 200 mL
